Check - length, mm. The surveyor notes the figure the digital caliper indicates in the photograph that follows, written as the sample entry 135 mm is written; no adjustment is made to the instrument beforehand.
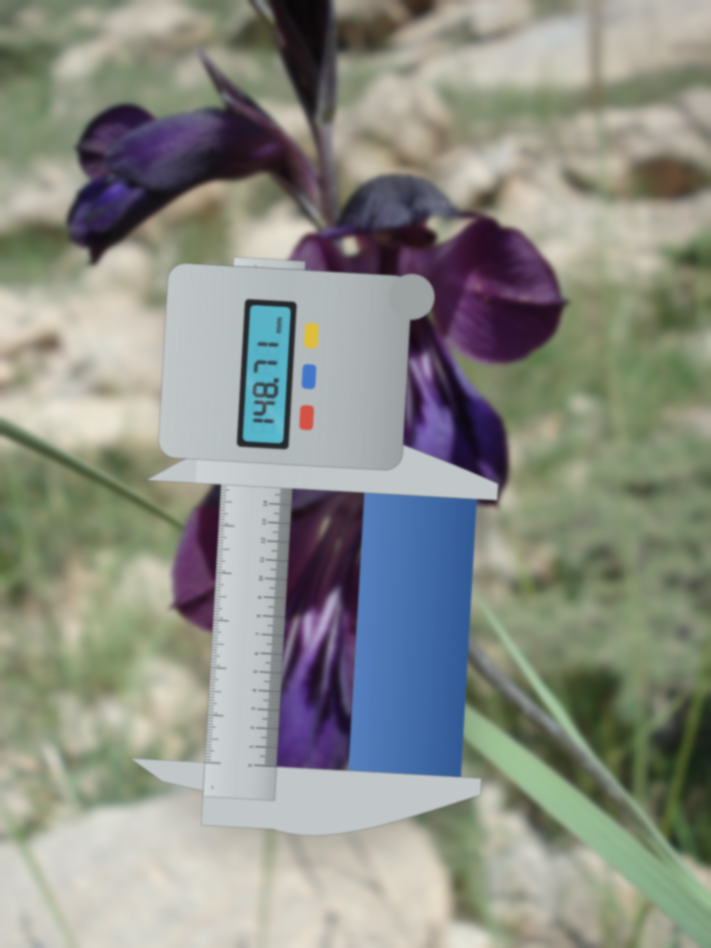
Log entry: 148.71 mm
